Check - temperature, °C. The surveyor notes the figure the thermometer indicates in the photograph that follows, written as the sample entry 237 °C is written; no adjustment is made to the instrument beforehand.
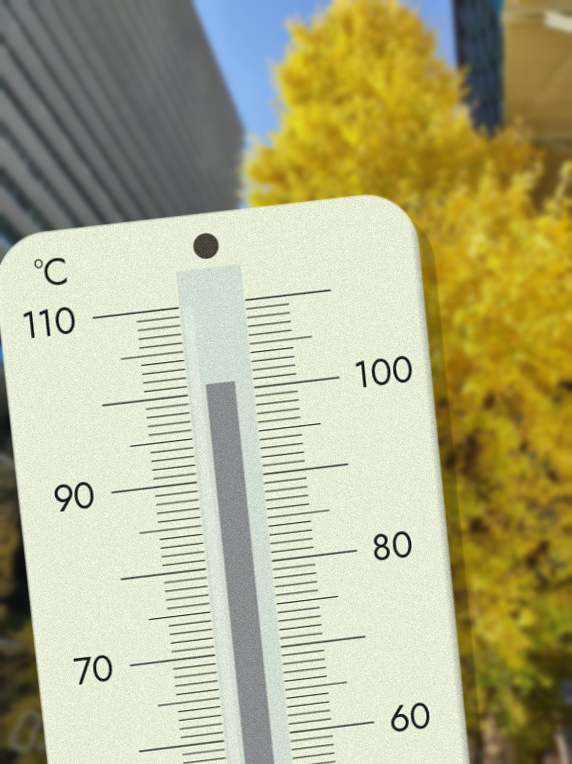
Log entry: 101 °C
